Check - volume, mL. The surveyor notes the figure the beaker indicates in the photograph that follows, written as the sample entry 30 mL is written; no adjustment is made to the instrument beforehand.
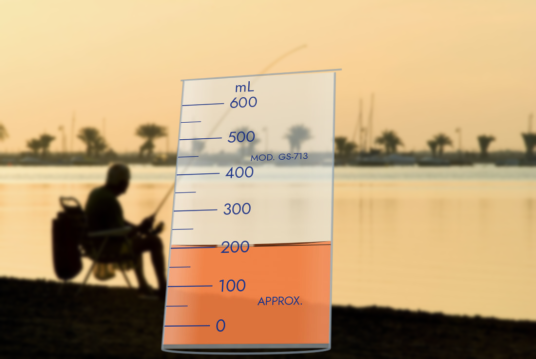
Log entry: 200 mL
